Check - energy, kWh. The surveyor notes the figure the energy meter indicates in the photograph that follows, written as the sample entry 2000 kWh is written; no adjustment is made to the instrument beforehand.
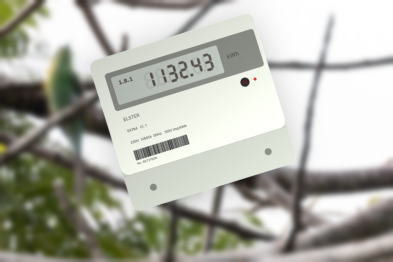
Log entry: 1132.43 kWh
